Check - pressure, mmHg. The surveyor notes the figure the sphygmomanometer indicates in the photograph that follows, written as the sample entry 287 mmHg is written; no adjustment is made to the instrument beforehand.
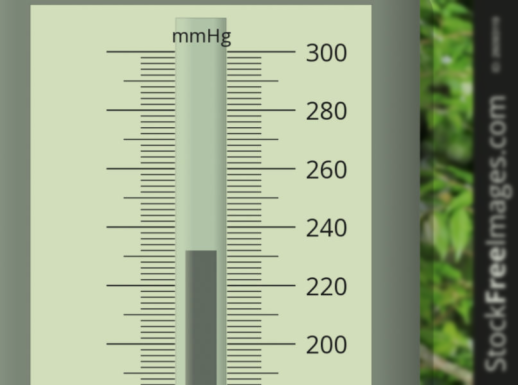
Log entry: 232 mmHg
